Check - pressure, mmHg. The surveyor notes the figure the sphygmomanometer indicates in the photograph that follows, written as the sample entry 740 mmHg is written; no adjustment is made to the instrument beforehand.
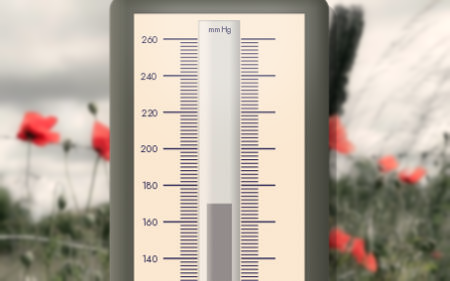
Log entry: 170 mmHg
